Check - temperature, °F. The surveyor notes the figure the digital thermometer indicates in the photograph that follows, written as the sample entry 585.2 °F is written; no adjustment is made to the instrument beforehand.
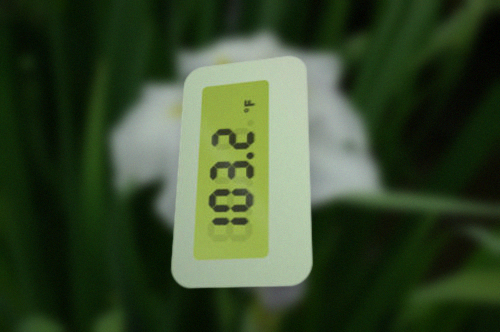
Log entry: 103.2 °F
